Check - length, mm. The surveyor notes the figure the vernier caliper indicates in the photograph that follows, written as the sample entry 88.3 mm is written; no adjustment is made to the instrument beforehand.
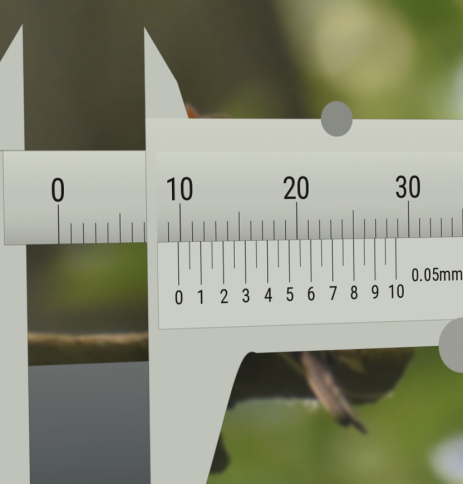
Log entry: 9.8 mm
